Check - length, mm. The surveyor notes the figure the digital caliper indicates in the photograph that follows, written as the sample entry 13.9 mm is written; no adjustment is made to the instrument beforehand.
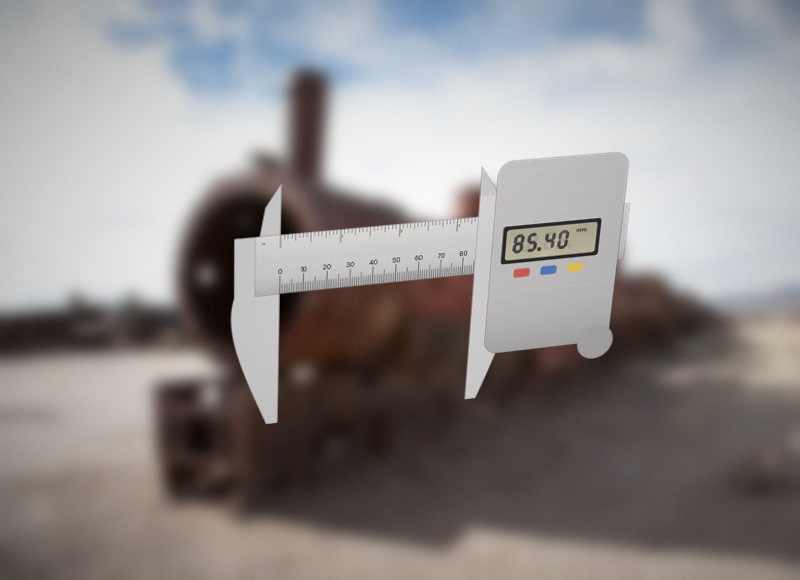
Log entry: 85.40 mm
